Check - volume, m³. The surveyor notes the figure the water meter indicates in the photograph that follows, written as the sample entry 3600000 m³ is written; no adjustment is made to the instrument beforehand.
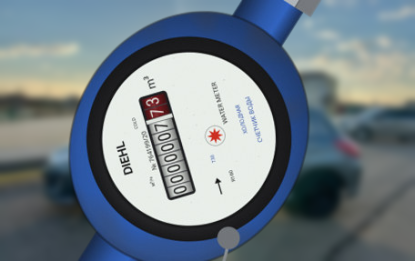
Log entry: 7.73 m³
